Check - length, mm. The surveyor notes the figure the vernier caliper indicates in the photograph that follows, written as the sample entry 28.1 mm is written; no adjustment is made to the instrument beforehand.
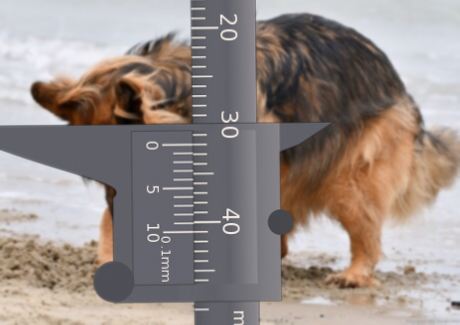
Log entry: 32.0 mm
